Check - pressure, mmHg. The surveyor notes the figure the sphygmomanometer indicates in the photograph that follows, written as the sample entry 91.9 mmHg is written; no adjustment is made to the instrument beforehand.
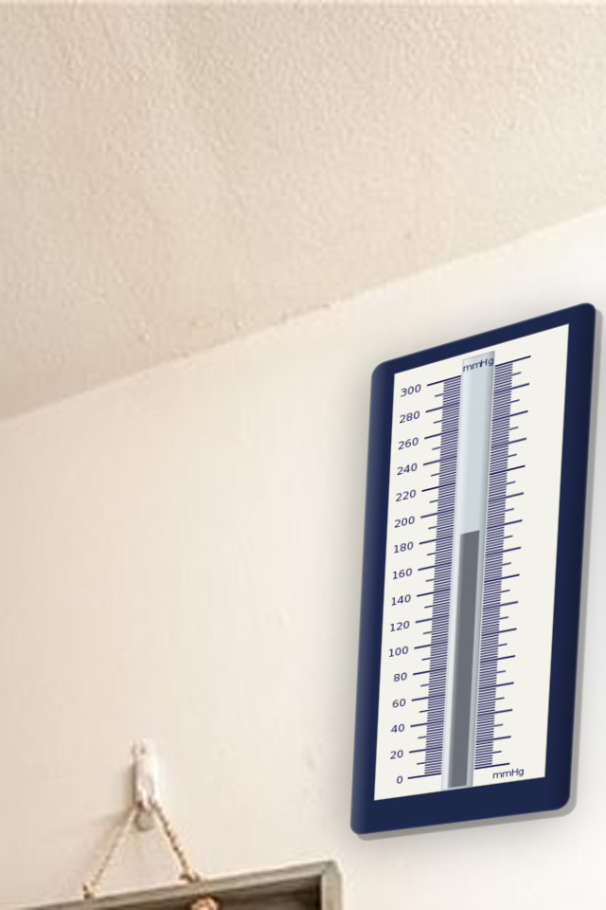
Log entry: 180 mmHg
